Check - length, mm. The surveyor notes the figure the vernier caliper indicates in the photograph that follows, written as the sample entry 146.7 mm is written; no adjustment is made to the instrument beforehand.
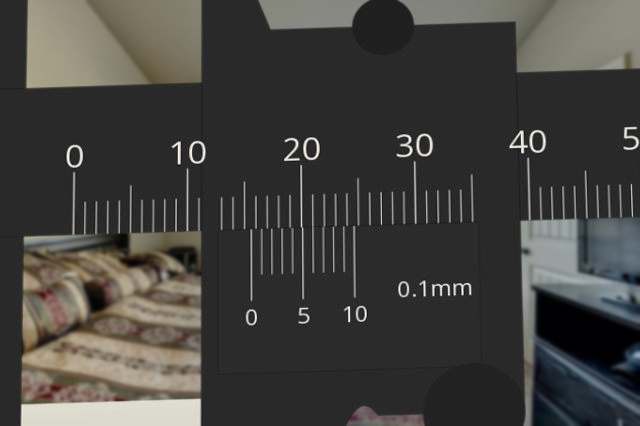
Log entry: 15.6 mm
